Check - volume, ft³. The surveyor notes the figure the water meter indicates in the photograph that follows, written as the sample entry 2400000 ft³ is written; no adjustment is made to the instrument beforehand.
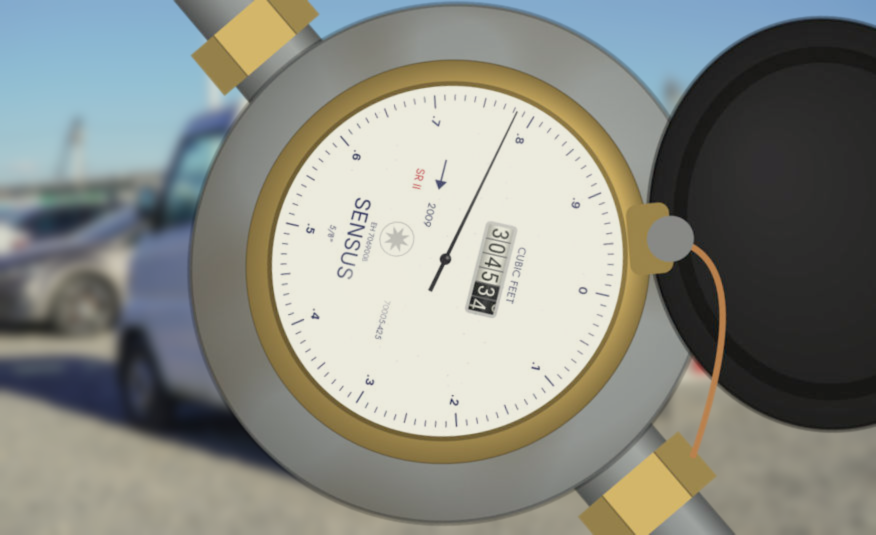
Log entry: 304533.78 ft³
